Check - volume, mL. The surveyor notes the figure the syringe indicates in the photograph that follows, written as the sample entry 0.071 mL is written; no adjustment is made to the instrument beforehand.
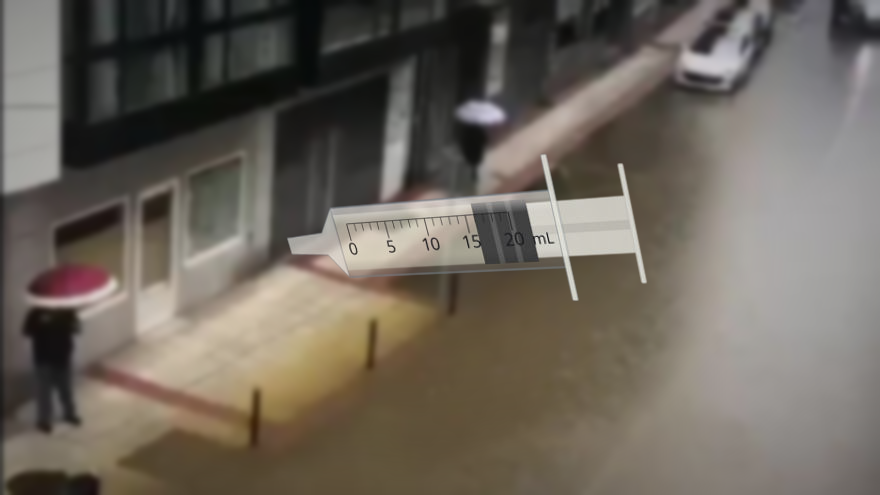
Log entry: 16 mL
